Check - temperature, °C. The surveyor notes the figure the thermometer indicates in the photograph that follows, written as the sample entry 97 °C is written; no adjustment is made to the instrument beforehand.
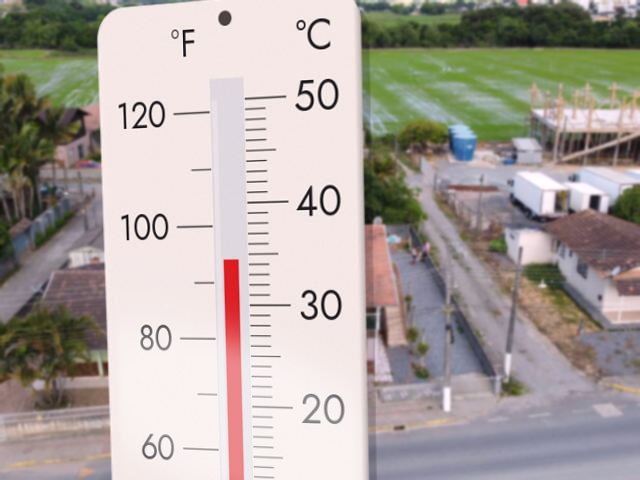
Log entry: 34.5 °C
